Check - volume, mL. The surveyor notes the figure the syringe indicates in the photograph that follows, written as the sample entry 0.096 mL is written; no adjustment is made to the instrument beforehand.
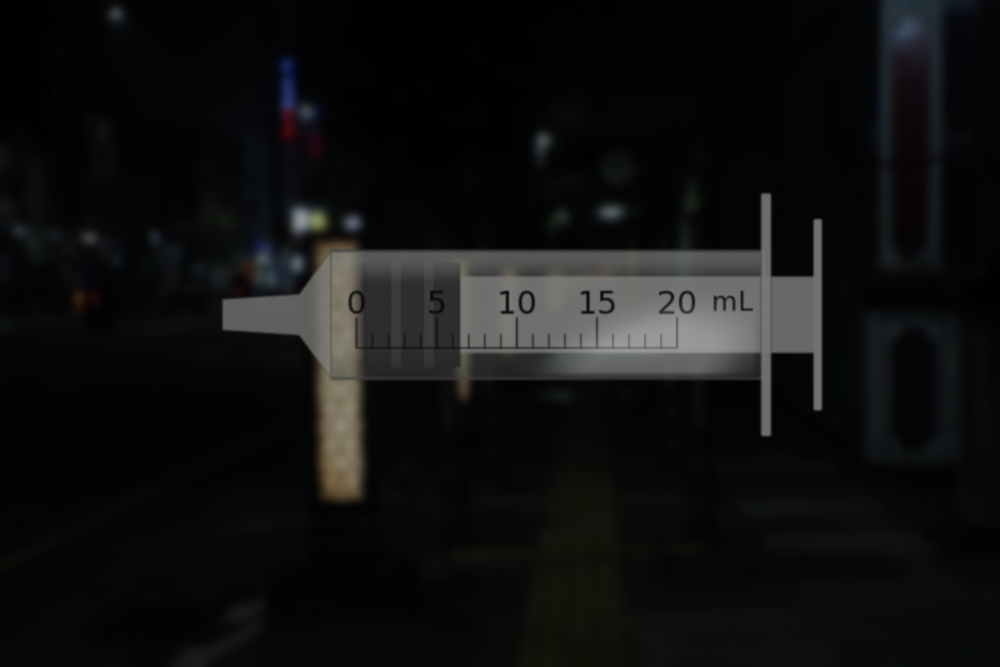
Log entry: 0.5 mL
